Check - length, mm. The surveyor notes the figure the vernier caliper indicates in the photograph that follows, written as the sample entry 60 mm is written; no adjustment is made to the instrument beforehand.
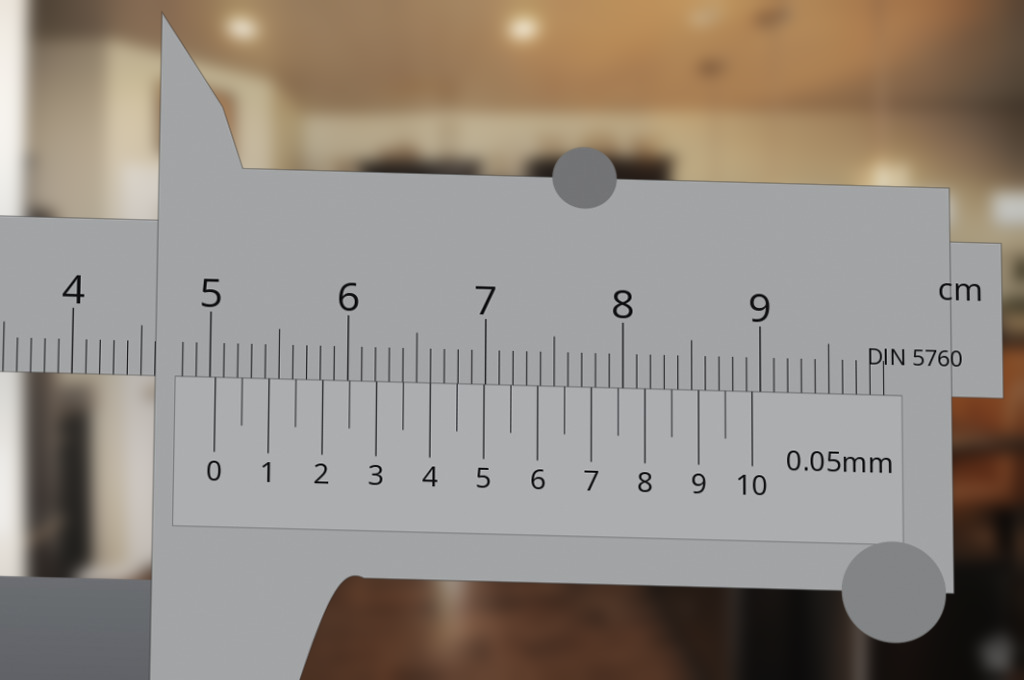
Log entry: 50.4 mm
